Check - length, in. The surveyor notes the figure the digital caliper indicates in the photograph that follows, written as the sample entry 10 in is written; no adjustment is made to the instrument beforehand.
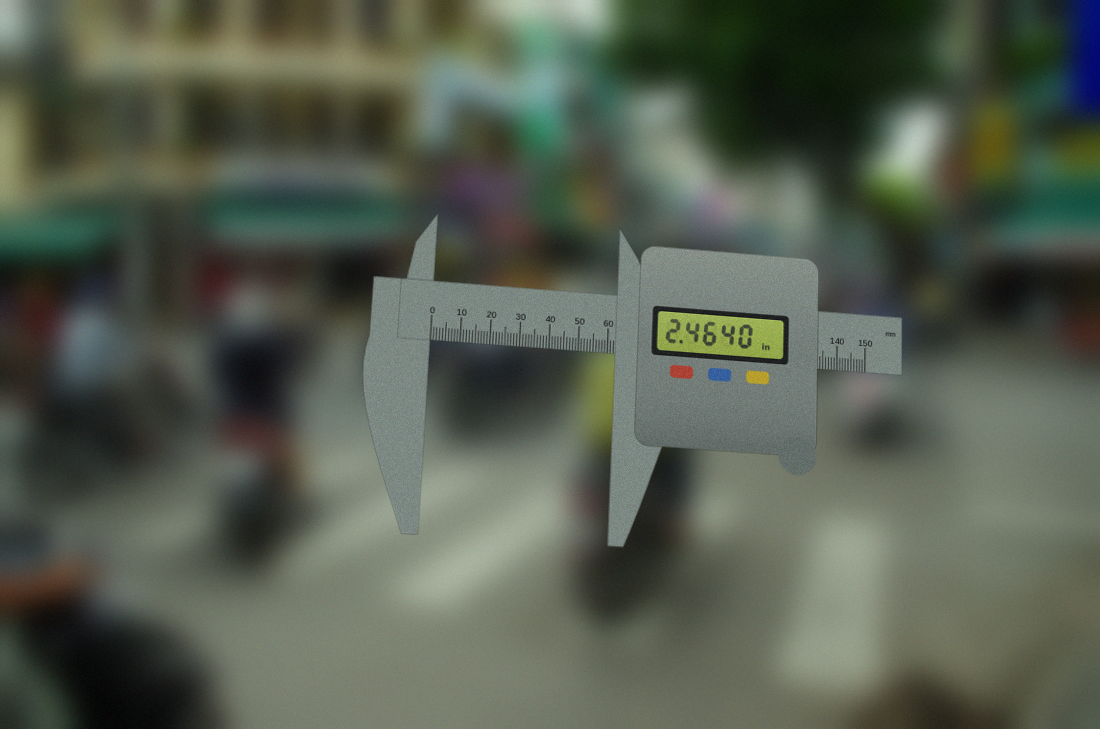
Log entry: 2.4640 in
